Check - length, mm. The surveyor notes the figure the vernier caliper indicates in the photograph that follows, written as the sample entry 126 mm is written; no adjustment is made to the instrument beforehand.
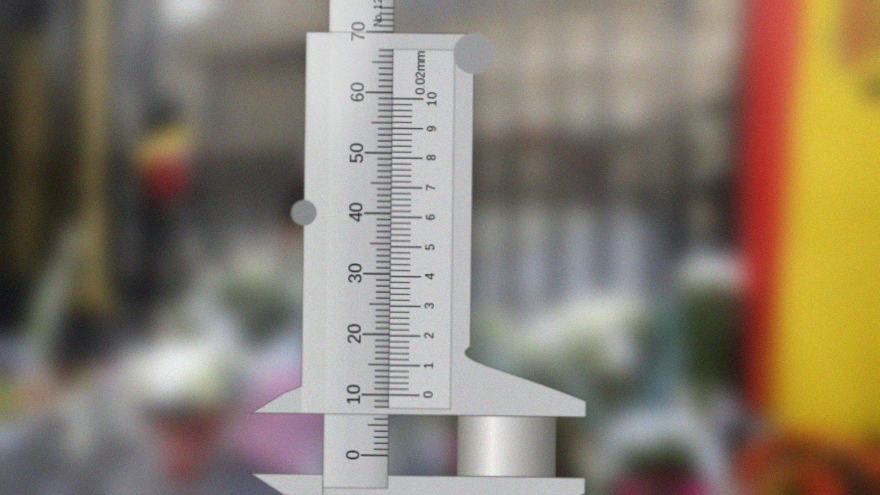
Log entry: 10.0 mm
